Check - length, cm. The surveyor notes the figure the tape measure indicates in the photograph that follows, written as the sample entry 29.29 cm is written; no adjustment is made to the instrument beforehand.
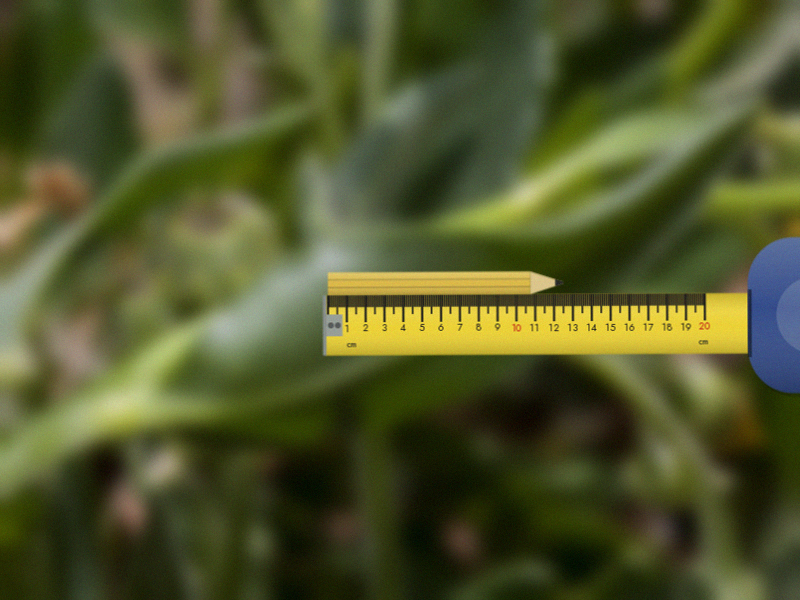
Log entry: 12.5 cm
